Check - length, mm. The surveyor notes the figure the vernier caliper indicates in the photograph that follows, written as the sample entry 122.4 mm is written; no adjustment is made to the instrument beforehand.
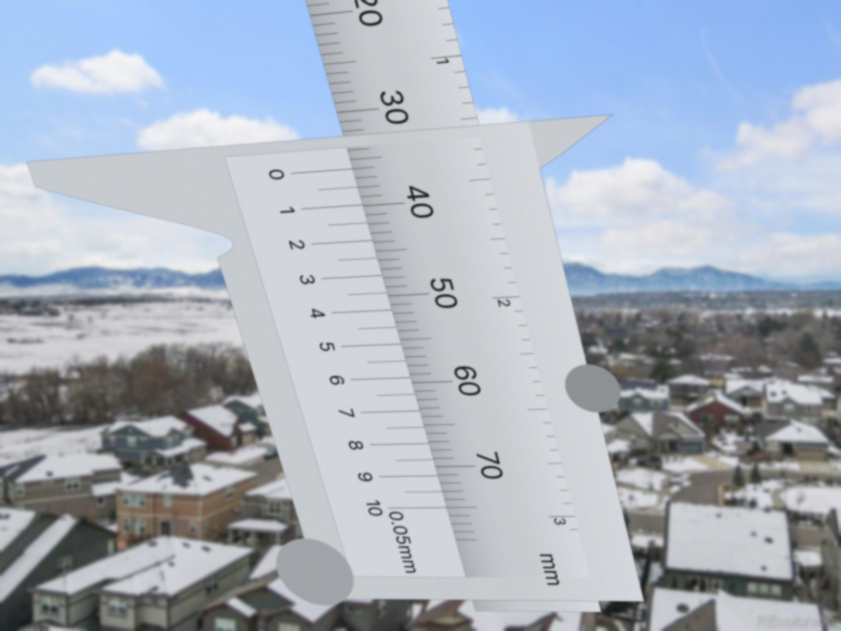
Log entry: 36.0 mm
